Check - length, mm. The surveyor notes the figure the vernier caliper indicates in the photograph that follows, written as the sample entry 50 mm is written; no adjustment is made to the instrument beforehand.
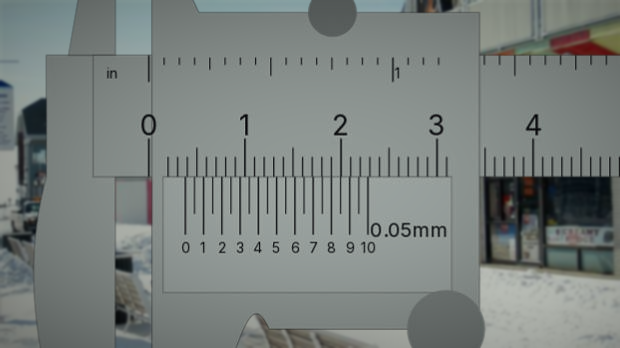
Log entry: 3.8 mm
